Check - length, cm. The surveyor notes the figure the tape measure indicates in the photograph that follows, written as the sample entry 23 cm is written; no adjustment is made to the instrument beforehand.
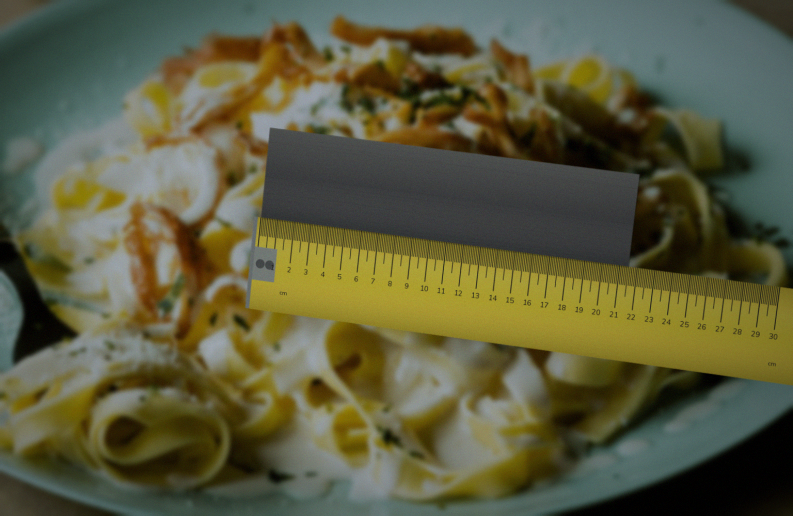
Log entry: 21.5 cm
